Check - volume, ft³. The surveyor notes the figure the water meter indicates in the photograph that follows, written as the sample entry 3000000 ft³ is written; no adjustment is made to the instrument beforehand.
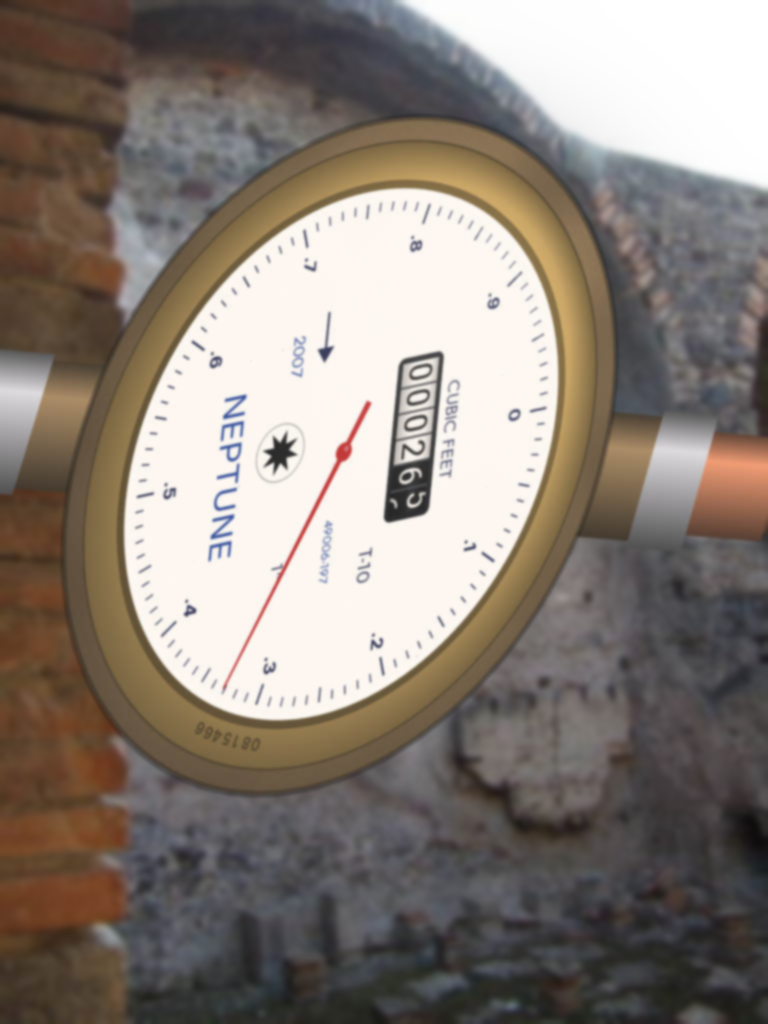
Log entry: 265.33 ft³
